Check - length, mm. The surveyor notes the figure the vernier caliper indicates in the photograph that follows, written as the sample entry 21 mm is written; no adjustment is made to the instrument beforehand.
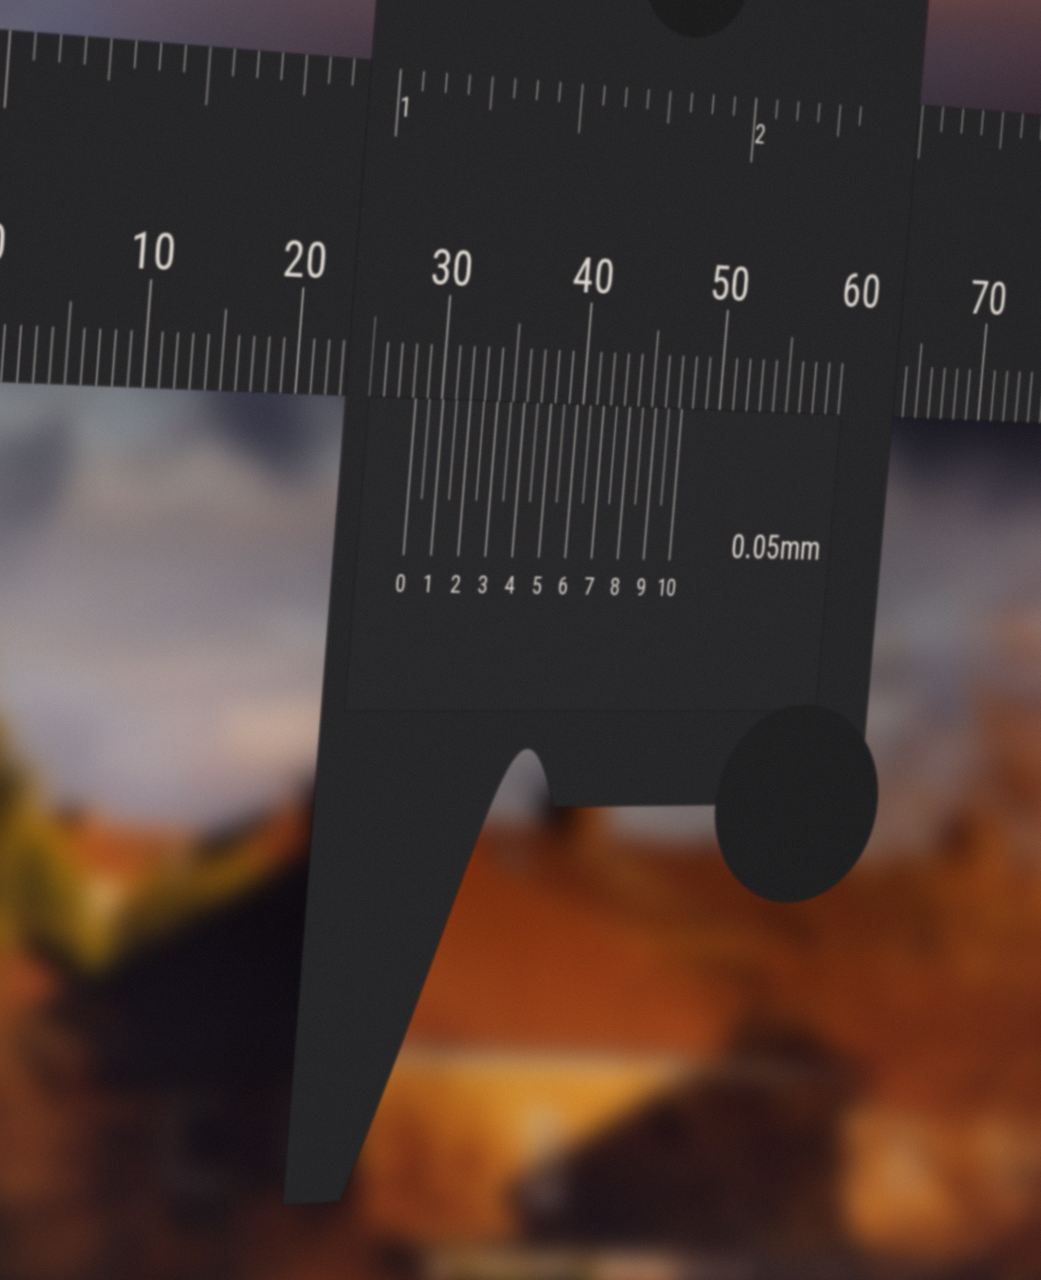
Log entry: 28.2 mm
